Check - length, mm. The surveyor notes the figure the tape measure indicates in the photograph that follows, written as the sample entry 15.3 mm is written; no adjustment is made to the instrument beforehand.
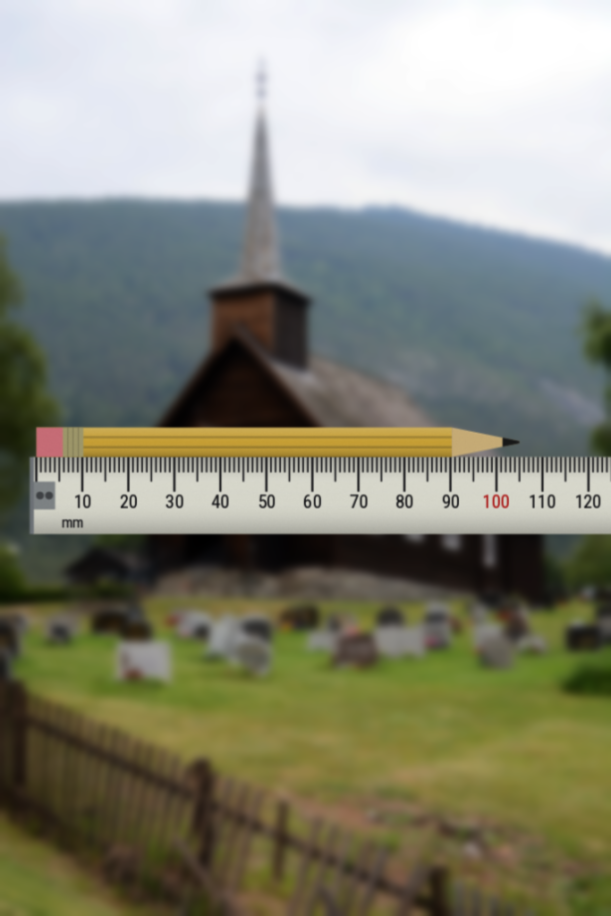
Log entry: 105 mm
